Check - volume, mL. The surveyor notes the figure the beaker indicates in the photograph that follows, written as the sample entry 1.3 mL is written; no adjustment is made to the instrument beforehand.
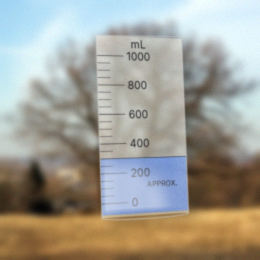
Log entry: 300 mL
